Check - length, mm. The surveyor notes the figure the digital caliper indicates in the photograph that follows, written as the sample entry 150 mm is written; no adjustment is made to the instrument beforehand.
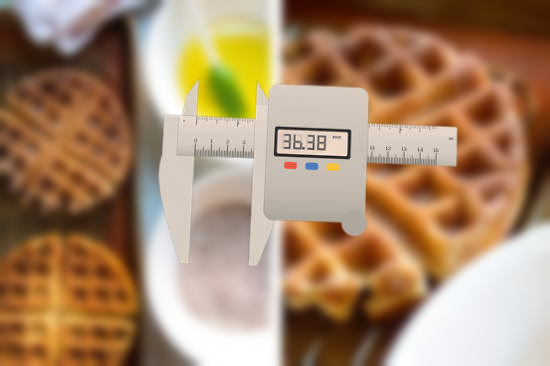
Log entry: 36.38 mm
